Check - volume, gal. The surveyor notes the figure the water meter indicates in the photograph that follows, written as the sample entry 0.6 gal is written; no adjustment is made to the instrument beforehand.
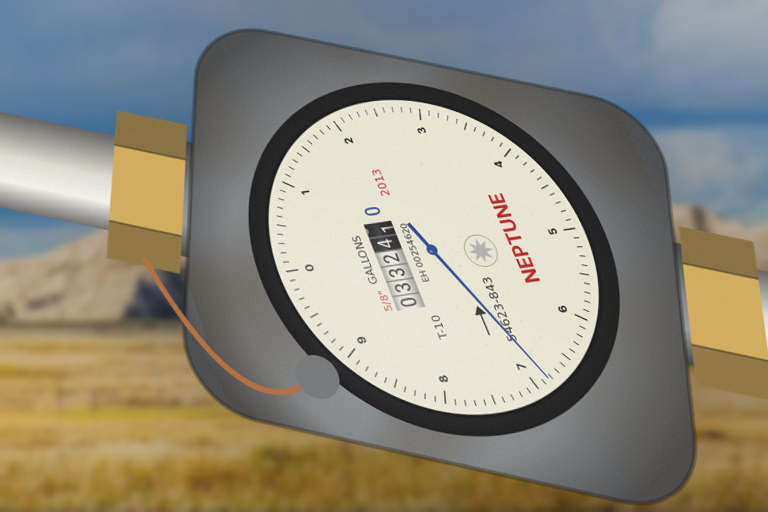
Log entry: 332406.8 gal
